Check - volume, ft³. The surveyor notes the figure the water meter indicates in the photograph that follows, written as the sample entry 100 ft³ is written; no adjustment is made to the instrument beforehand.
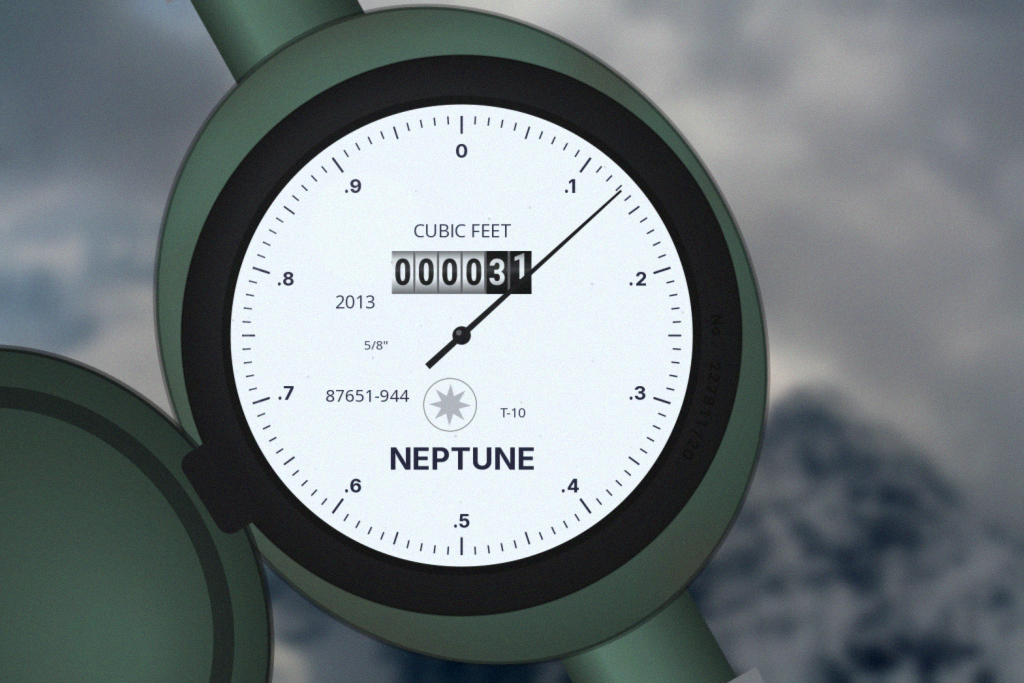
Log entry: 31.13 ft³
